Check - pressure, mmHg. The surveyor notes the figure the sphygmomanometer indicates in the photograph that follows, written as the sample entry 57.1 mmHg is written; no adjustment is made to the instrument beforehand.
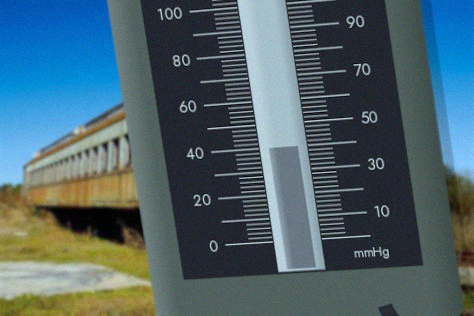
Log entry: 40 mmHg
